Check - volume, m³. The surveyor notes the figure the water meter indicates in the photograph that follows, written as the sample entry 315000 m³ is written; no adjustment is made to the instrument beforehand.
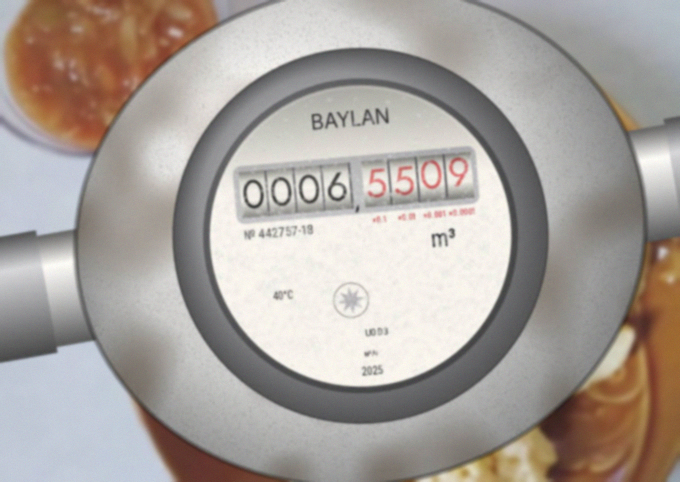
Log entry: 6.5509 m³
